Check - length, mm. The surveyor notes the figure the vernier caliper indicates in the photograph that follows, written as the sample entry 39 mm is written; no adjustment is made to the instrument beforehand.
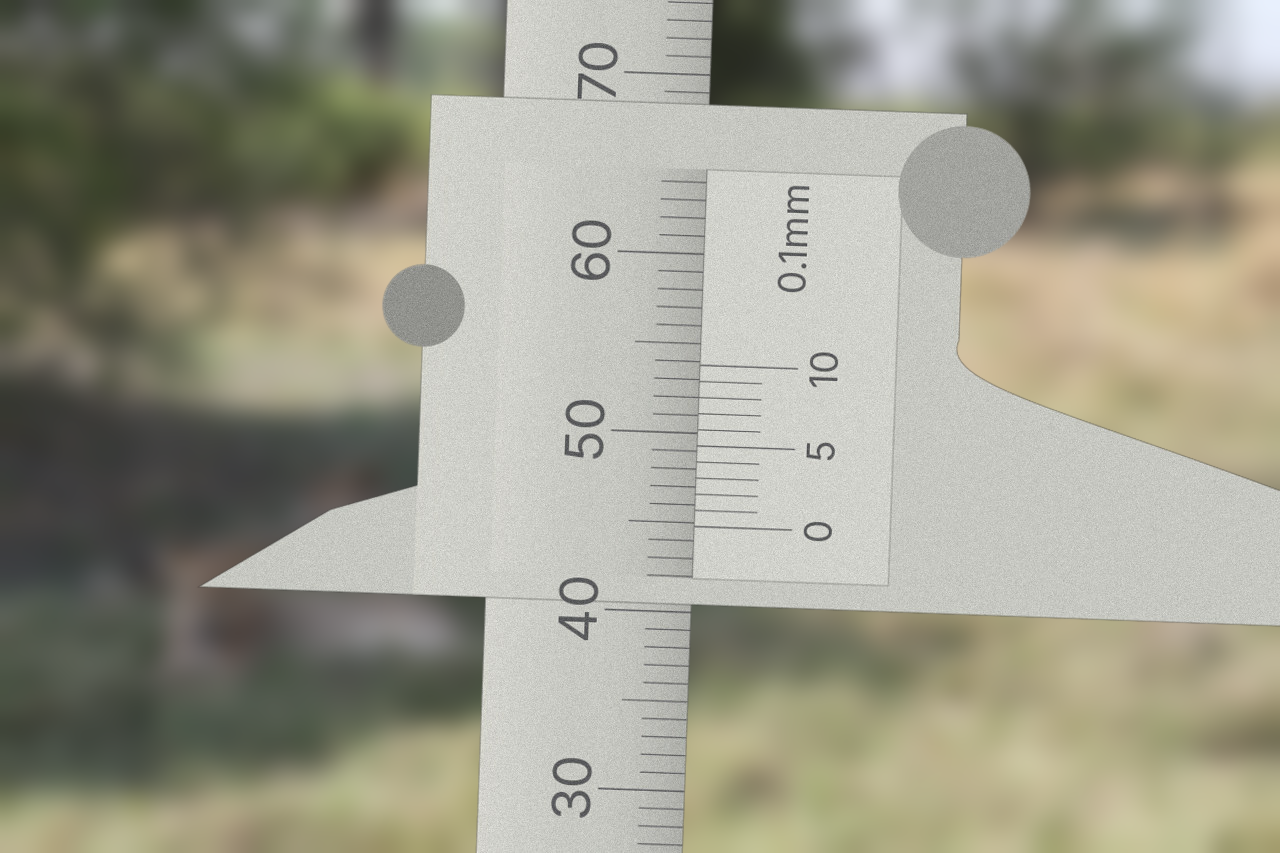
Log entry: 44.8 mm
